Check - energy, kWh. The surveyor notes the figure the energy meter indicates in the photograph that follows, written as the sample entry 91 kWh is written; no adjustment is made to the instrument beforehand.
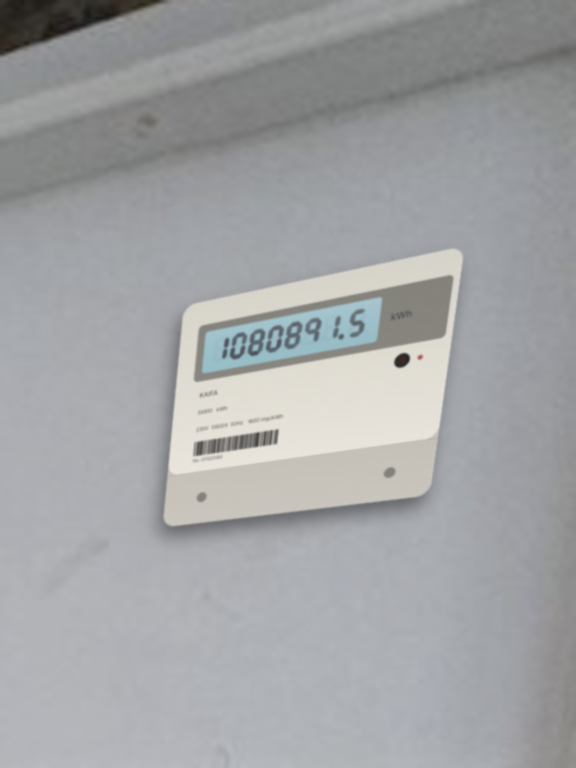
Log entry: 1080891.5 kWh
